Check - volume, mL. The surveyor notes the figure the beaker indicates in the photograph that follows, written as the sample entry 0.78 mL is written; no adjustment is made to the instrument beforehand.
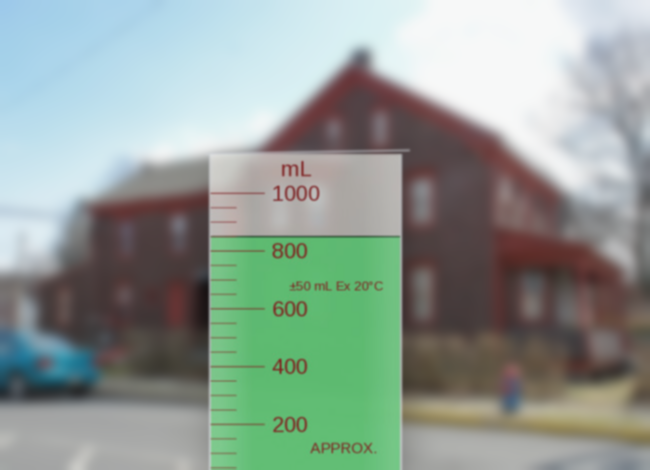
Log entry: 850 mL
